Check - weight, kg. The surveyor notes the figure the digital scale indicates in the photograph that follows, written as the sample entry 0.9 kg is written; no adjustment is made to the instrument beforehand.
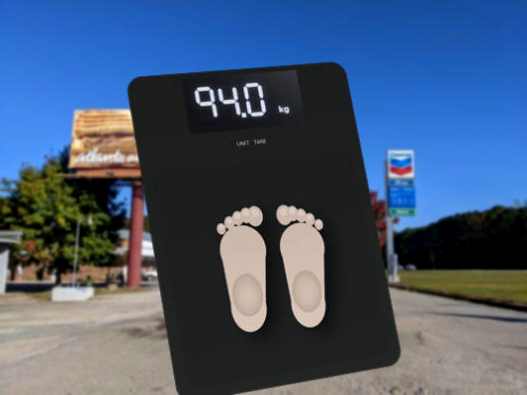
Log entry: 94.0 kg
